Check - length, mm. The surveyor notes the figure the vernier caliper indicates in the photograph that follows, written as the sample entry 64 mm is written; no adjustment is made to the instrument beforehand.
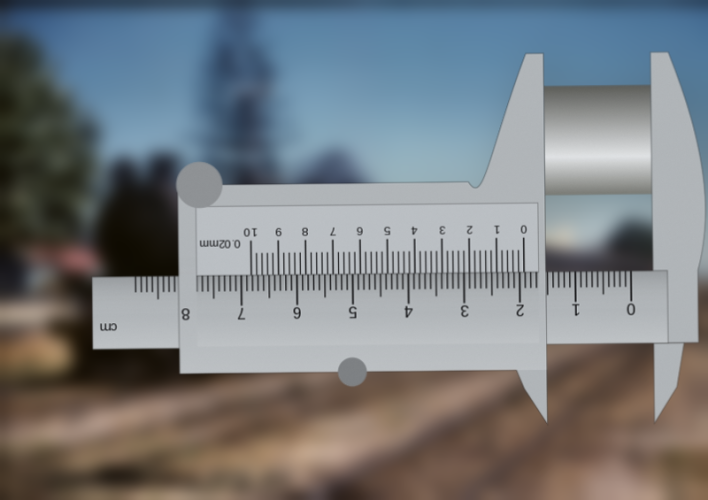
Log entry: 19.2 mm
